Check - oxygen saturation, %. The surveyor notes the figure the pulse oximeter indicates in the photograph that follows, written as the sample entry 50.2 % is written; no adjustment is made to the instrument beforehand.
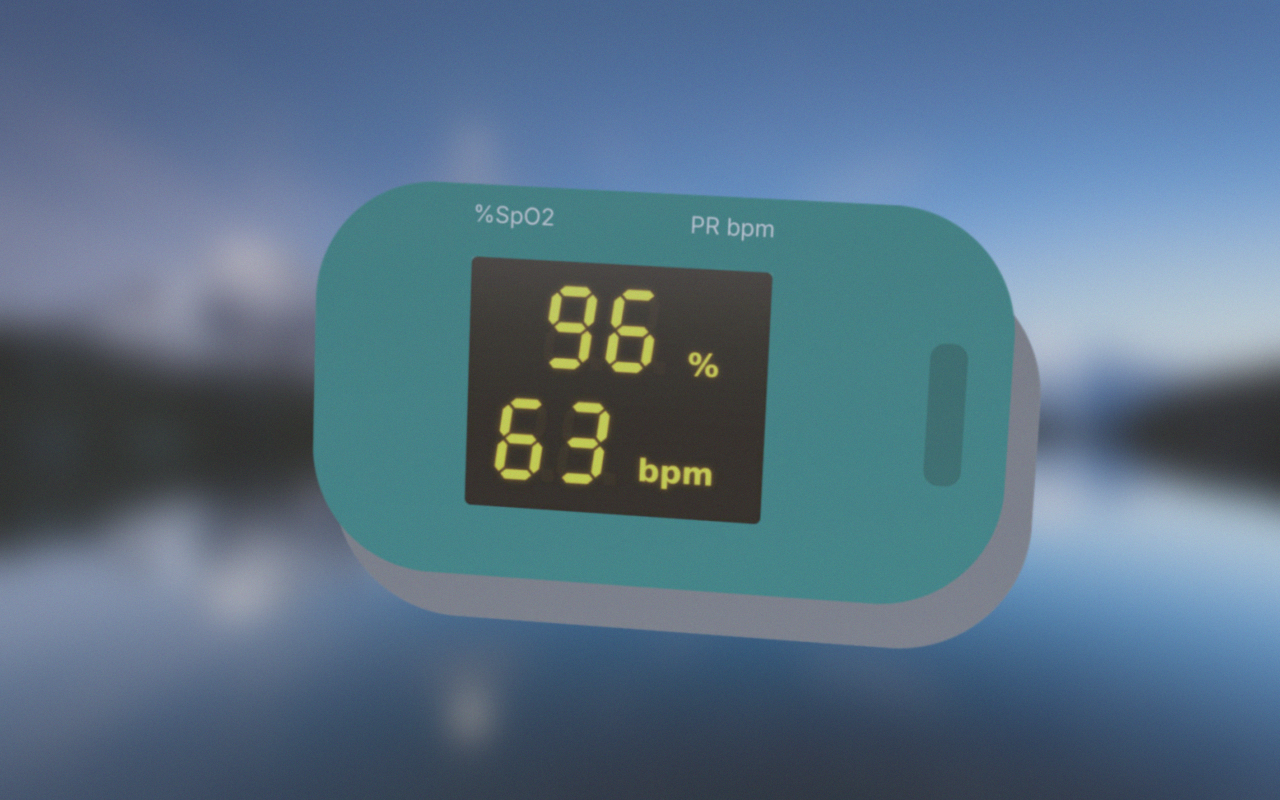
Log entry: 96 %
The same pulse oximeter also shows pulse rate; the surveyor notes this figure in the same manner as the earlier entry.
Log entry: 63 bpm
